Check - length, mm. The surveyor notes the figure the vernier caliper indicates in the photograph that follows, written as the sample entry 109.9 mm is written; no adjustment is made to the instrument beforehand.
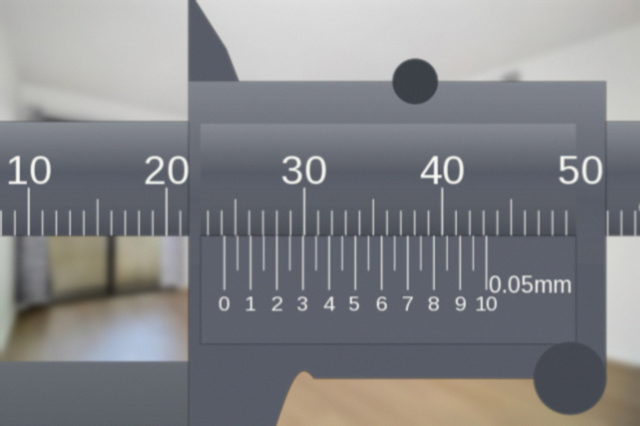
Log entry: 24.2 mm
